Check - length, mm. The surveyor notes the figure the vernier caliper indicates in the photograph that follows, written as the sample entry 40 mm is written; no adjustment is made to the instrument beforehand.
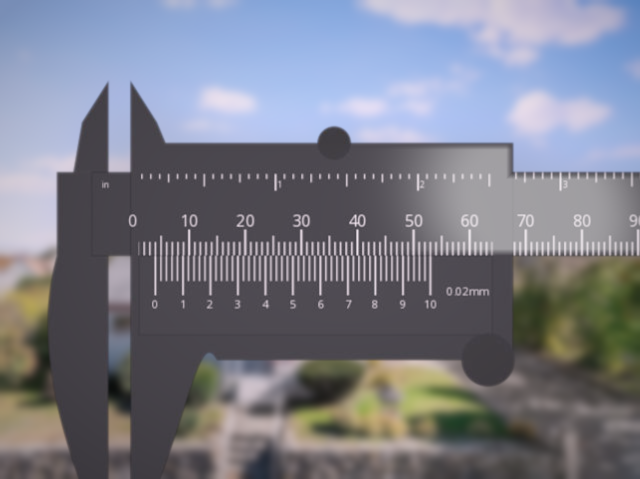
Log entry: 4.0 mm
